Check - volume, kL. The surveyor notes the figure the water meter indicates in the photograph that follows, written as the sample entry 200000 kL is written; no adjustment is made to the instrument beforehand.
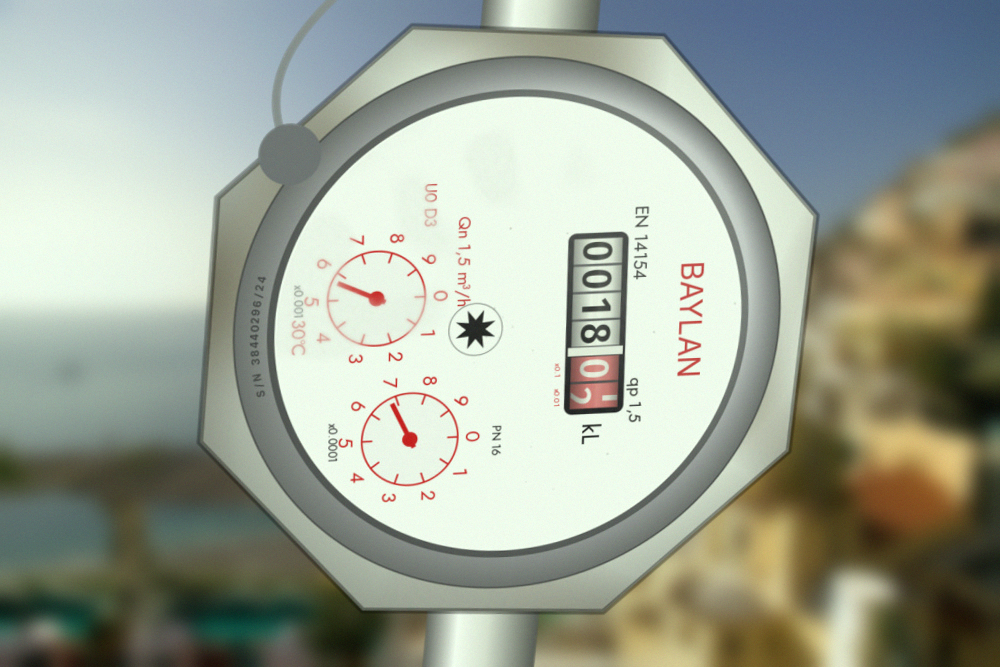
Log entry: 18.0156 kL
